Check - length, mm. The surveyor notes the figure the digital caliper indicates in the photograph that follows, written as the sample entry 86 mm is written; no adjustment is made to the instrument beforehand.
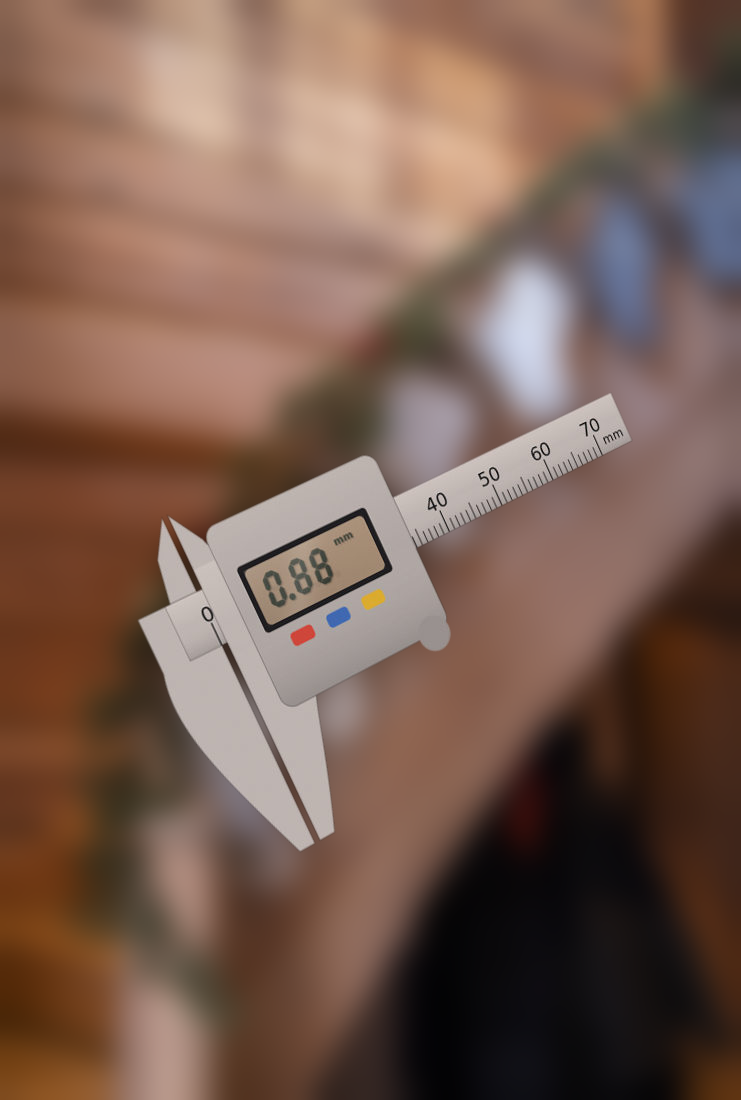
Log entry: 0.88 mm
